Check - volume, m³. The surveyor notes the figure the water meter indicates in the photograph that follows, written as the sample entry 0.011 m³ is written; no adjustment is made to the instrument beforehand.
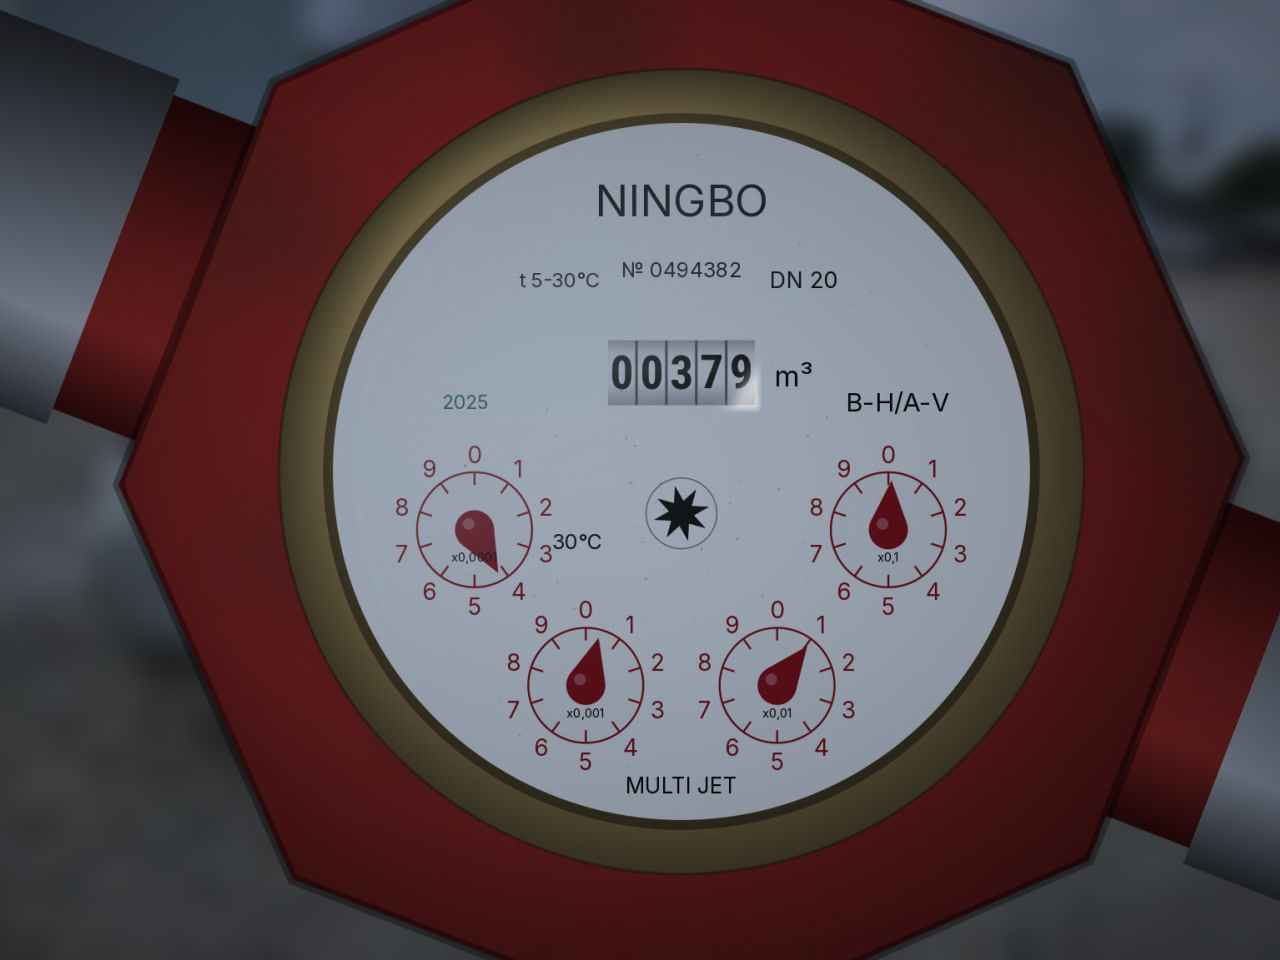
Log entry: 379.0104 m³
